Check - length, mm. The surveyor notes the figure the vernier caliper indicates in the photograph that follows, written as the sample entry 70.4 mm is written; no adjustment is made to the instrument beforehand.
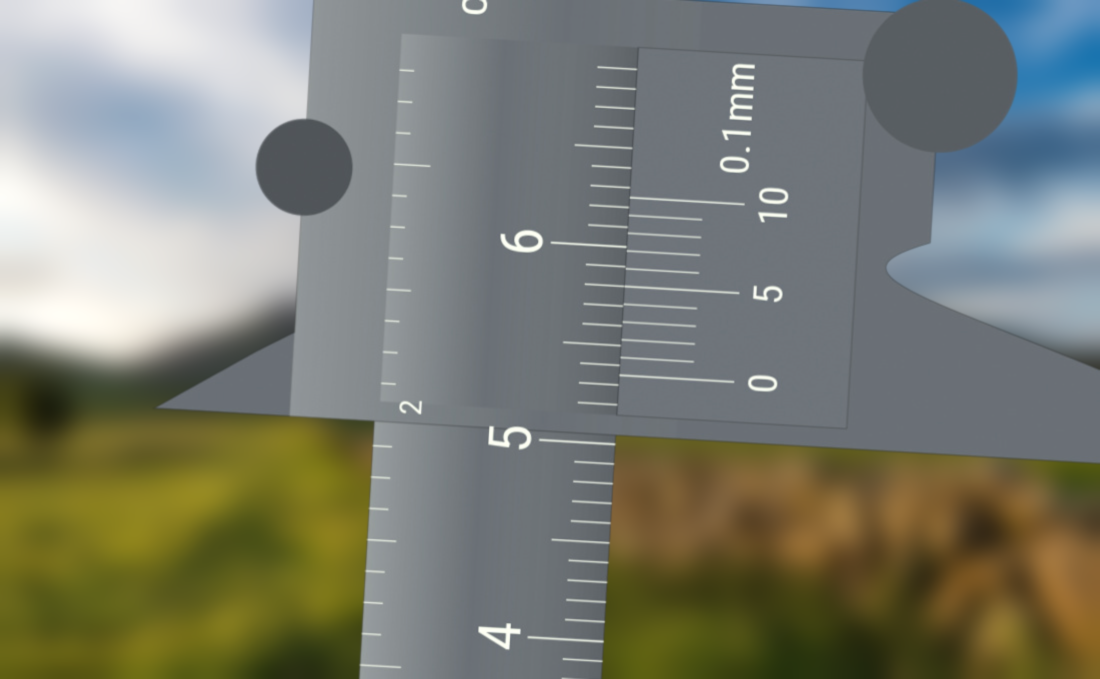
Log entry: 53.5 mm
